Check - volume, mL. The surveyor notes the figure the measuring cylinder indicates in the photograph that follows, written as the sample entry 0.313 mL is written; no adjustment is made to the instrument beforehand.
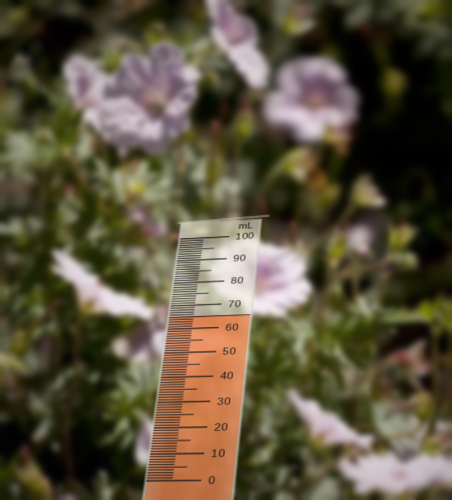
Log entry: 65 mL
